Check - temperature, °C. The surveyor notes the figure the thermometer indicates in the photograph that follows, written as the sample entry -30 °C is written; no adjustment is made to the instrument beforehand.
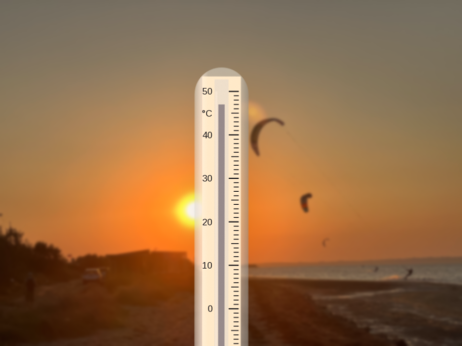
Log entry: 47 °C
